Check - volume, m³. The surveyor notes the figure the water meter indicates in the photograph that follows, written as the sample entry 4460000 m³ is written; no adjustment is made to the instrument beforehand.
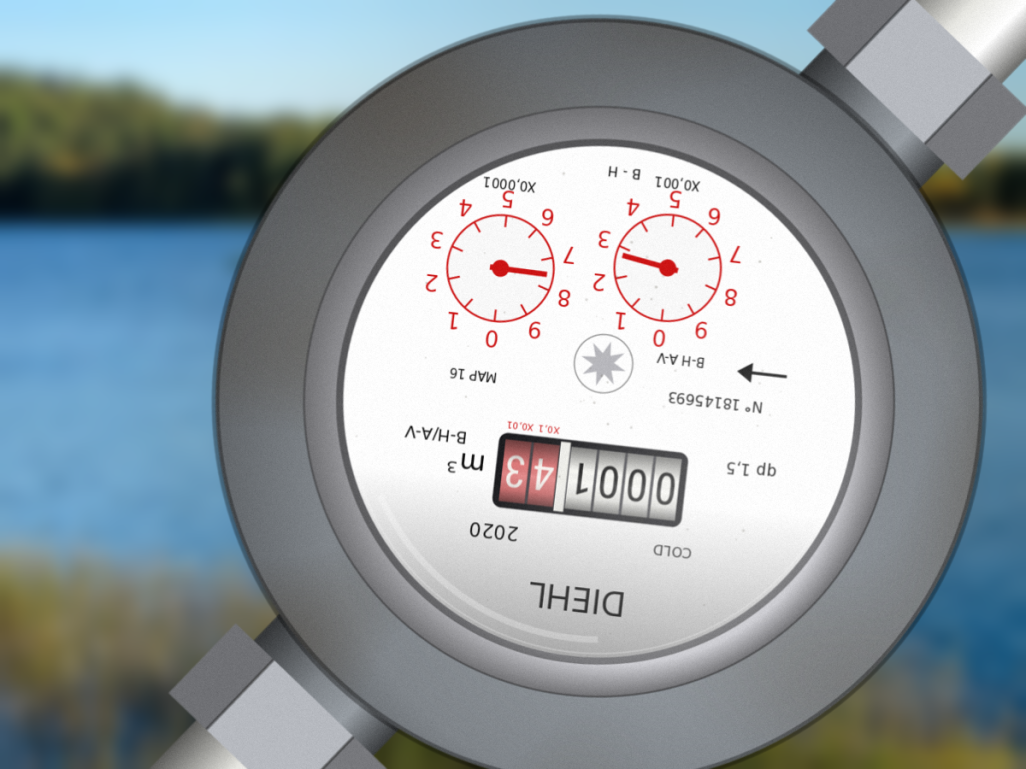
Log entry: 1.4327 m³
